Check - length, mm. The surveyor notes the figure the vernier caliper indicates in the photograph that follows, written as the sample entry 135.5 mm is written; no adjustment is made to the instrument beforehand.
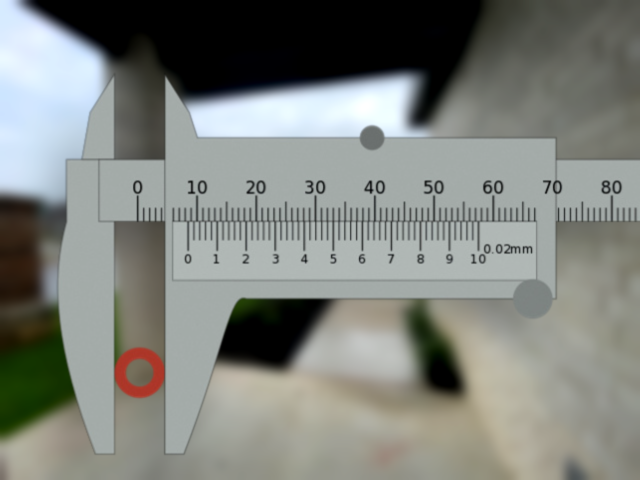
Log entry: 8.5 mm
